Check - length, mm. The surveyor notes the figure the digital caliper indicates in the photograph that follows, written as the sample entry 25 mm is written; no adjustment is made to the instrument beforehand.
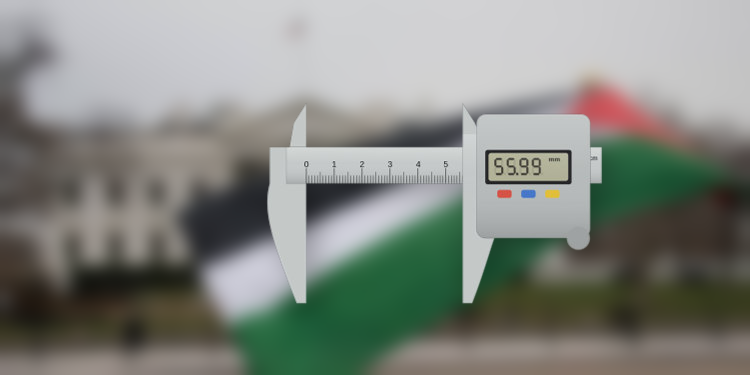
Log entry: 55.99 mm
